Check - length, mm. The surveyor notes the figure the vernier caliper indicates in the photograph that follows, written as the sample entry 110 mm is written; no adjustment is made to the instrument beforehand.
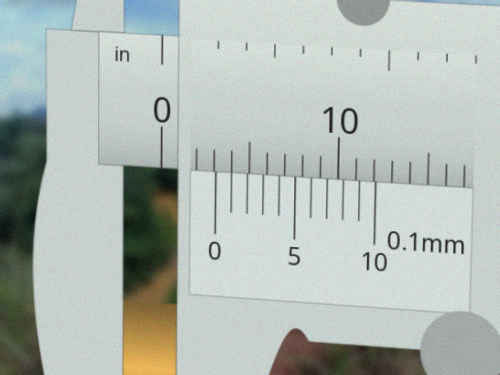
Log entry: 3.1 mm
